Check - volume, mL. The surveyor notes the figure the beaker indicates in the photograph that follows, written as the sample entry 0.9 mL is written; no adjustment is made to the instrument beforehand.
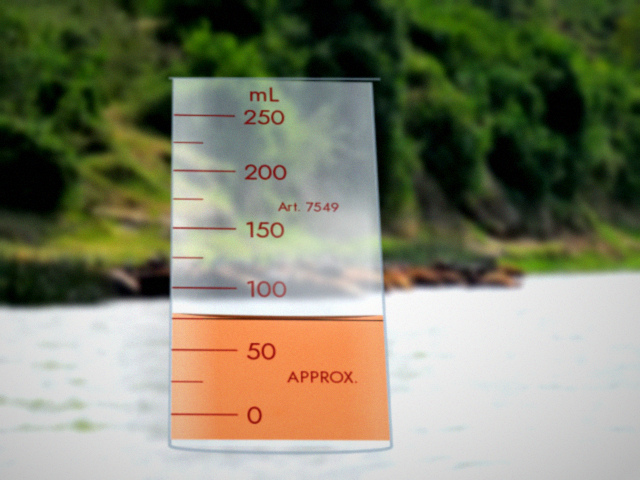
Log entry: 75 mL
